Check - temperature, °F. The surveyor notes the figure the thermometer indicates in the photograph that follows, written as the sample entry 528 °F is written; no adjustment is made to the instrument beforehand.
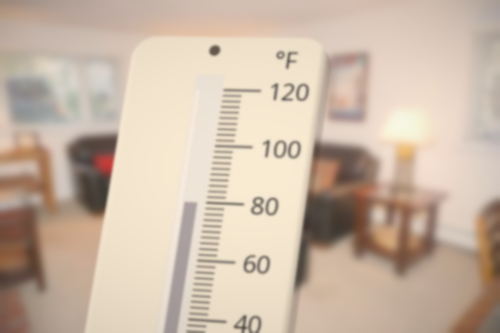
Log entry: 80 °F
